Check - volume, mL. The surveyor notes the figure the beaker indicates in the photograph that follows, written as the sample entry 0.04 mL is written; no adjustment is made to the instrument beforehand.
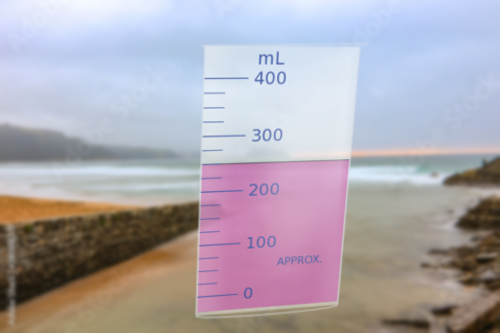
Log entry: 250 mL
